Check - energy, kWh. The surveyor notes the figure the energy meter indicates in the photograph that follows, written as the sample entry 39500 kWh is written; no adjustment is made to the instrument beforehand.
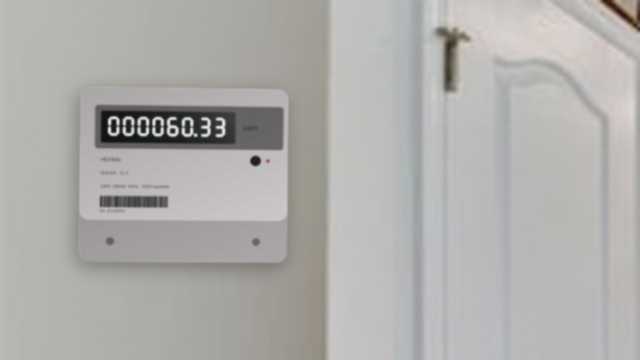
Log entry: 60.33 kWh
